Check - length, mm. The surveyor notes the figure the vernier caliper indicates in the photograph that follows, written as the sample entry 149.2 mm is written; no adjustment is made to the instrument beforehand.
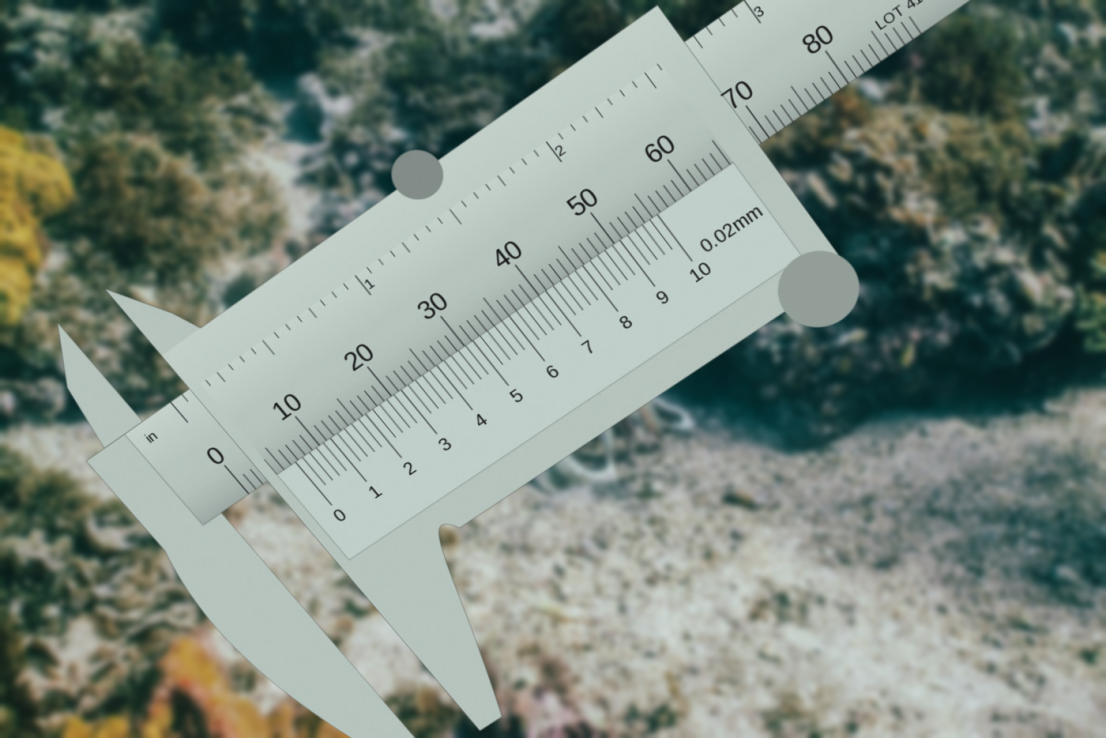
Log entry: 6.6 mm
